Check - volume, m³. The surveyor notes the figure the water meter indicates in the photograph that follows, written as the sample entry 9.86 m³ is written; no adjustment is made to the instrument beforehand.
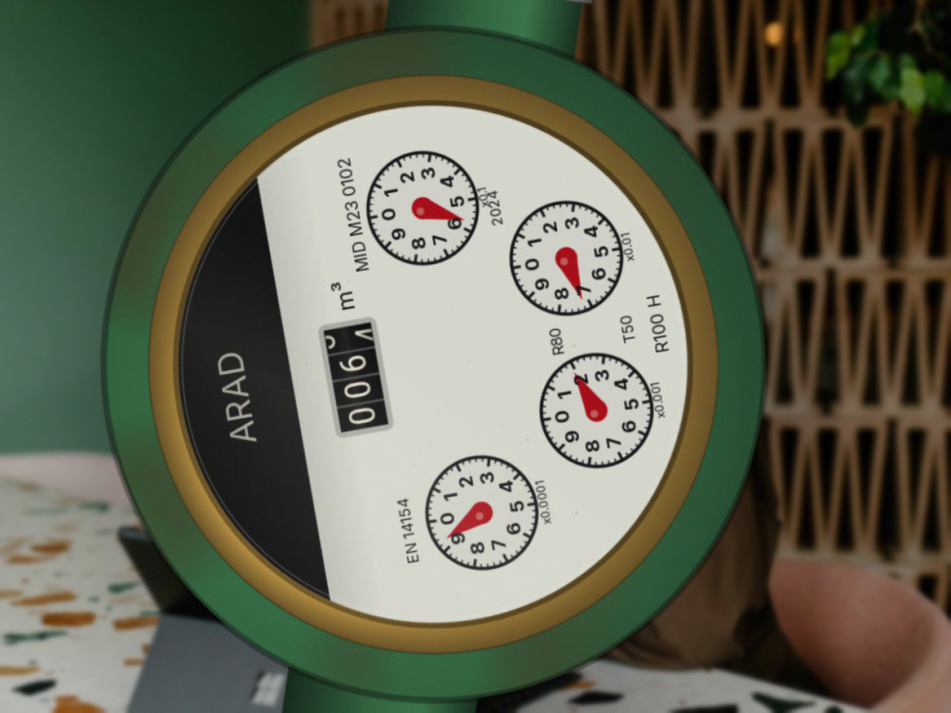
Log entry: 63.5719 m³
